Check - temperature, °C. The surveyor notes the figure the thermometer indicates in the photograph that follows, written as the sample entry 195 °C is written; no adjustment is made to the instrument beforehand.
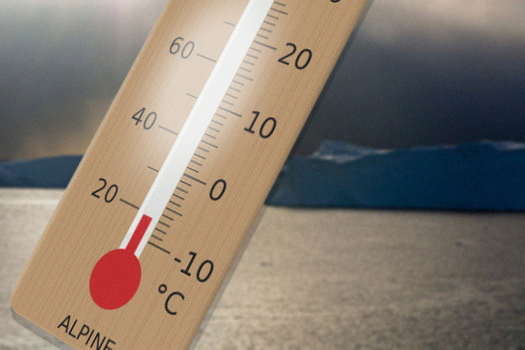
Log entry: -7 °C
